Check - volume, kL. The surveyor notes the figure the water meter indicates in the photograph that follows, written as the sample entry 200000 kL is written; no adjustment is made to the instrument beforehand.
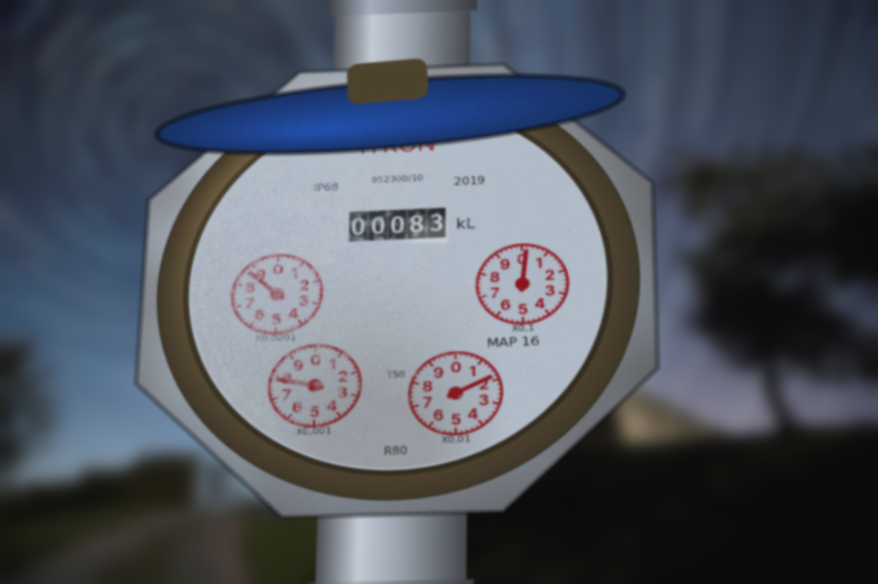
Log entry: 83.0178 kL
